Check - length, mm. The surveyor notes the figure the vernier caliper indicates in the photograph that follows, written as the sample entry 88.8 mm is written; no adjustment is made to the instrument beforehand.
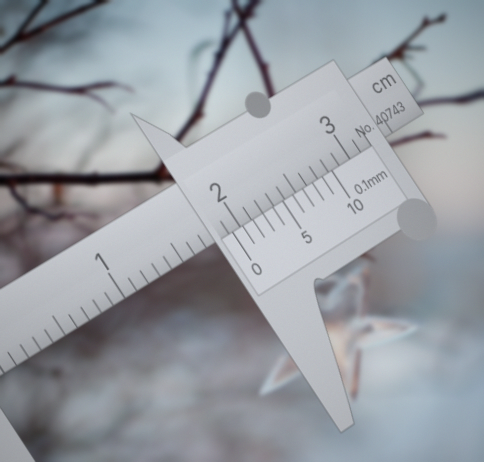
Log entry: 19.3 mm
